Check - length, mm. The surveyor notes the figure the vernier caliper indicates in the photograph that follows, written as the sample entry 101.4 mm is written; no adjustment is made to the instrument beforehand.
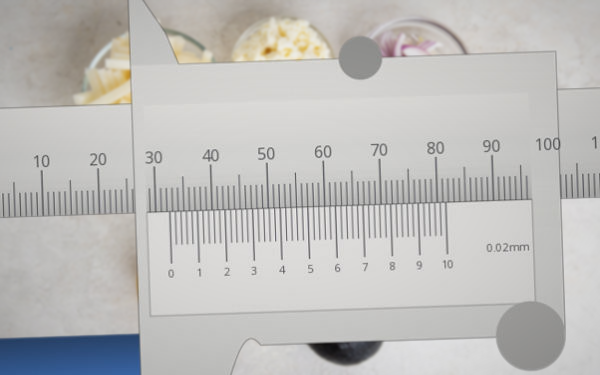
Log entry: 32.5 mm
